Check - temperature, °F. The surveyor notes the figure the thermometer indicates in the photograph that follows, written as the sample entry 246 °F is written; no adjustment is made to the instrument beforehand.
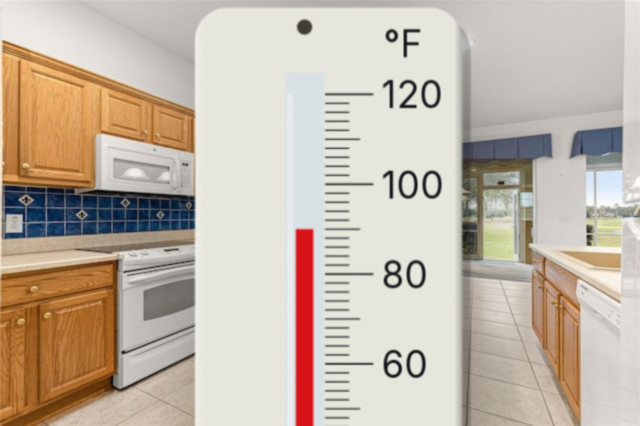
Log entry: 90 °F
